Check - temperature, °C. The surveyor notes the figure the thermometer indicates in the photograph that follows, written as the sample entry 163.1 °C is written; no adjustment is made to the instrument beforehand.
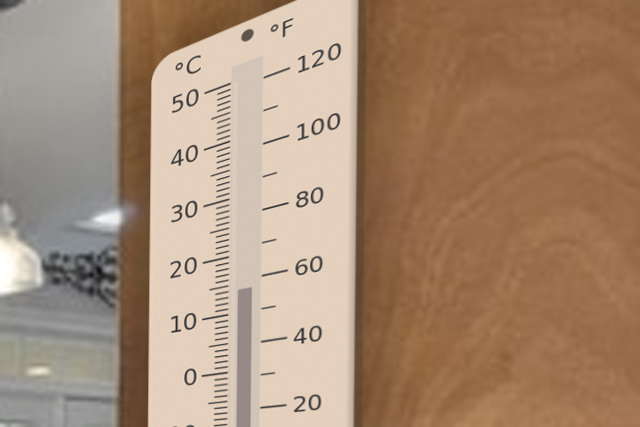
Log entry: 14 °C
